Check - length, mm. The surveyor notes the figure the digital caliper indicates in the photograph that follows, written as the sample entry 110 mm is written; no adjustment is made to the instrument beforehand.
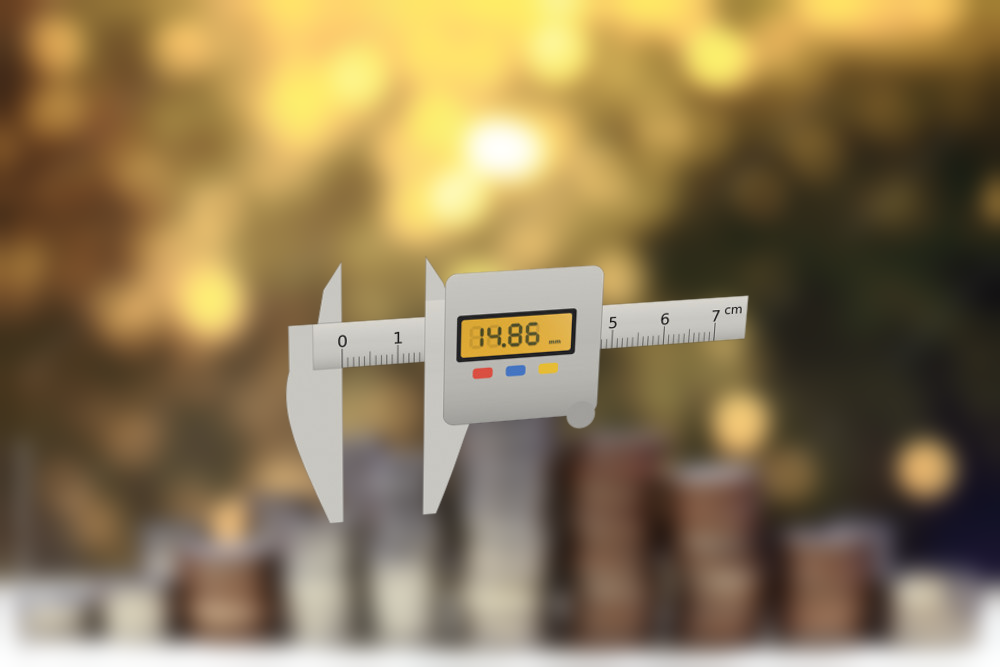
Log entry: 14.86 mm
